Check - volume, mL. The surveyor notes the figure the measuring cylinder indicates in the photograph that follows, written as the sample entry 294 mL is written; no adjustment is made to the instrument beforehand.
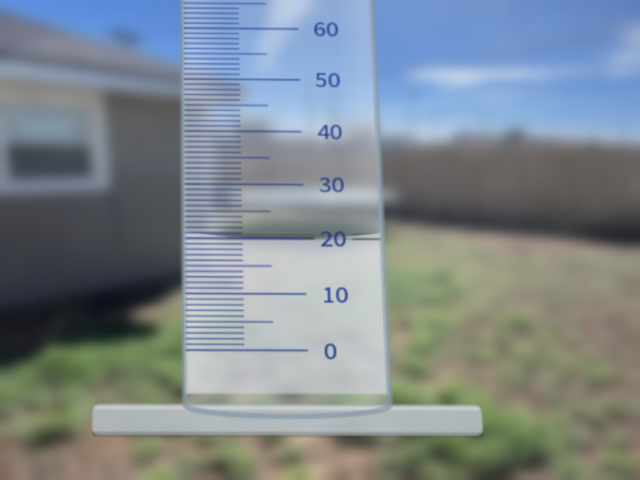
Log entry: 20 mL
